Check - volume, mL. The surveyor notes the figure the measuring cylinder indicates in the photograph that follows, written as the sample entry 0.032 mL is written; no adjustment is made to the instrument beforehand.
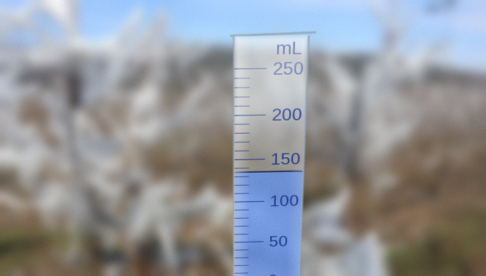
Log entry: 135 mL
